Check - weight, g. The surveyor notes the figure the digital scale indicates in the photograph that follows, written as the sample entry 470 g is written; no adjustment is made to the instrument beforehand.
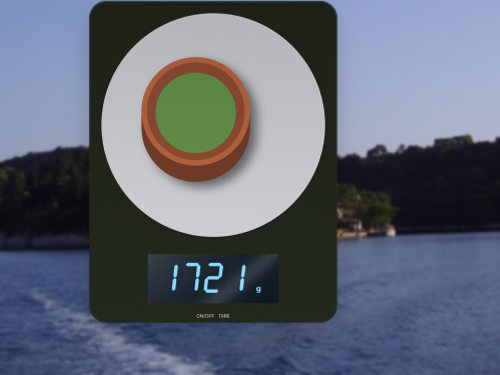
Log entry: 1721 g
